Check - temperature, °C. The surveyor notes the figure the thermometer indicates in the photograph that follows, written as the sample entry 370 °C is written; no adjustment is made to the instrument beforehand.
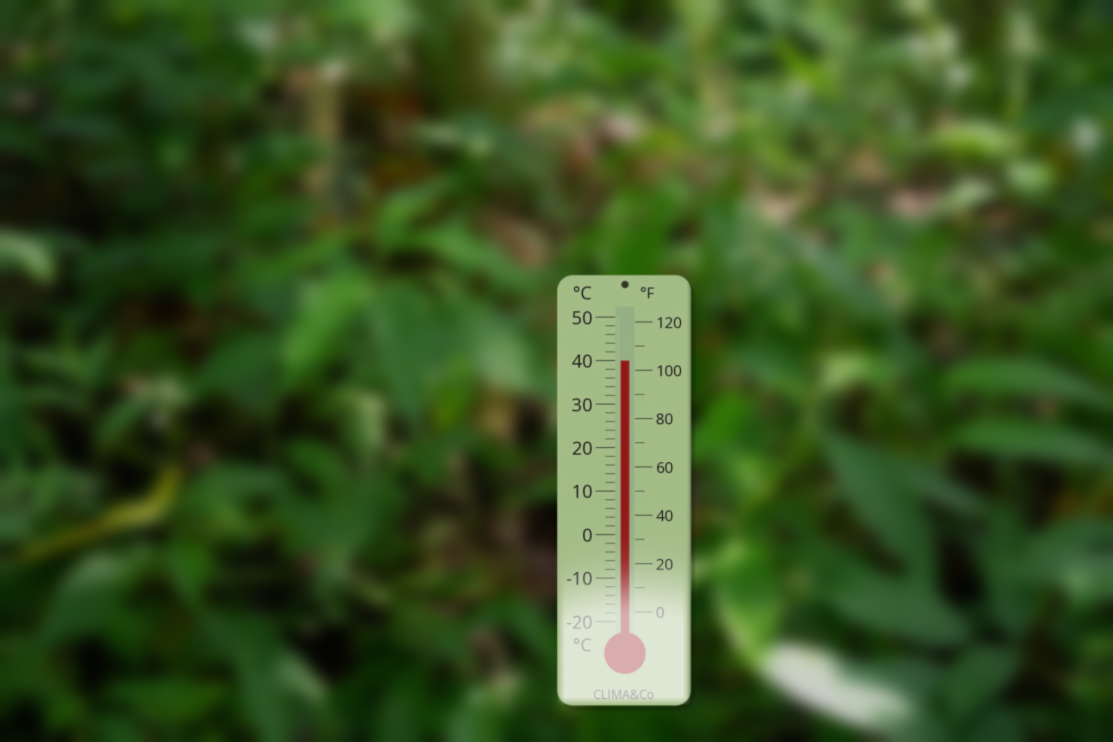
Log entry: 40 °C
